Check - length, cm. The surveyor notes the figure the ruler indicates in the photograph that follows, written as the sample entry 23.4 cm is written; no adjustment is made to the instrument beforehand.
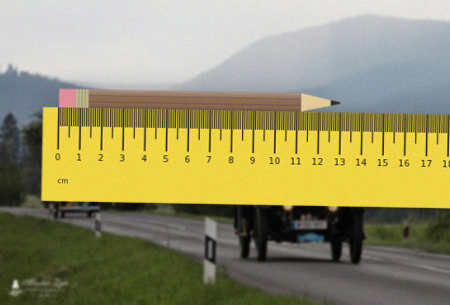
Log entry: 13 cm
